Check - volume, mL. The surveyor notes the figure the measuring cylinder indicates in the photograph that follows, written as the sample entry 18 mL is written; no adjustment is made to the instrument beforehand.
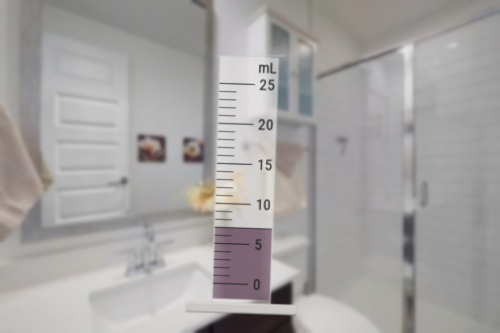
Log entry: 7 mL
